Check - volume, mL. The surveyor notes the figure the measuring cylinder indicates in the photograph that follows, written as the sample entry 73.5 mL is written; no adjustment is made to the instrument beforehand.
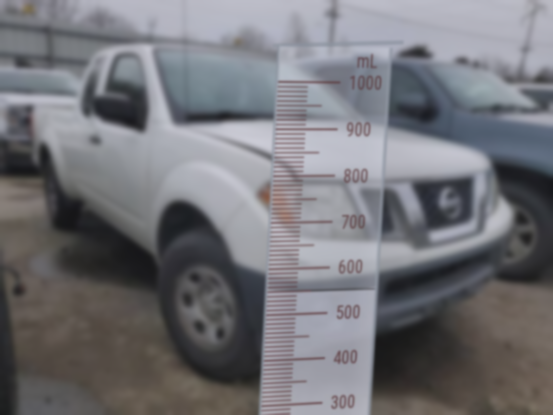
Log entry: 550 mL
